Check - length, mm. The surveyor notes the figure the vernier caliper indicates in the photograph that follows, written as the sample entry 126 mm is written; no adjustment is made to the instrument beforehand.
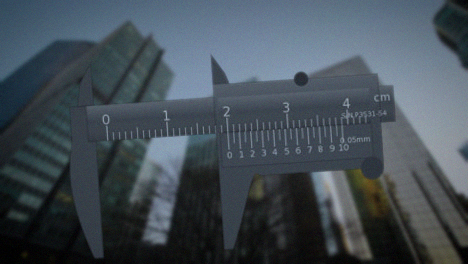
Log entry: 20.0 mm
